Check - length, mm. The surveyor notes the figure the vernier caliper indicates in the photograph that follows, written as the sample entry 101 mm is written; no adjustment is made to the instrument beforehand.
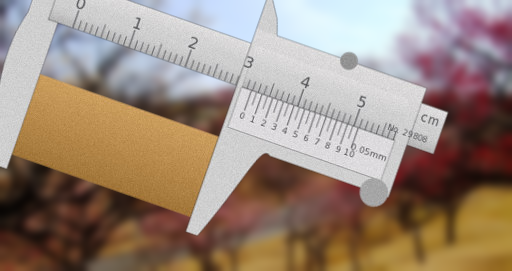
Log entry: 31.8 mm
